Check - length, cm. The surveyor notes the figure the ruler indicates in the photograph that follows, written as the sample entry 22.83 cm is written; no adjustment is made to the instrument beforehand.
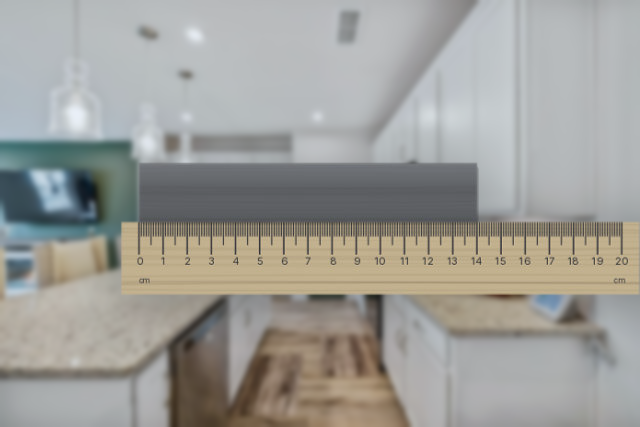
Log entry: 14 cm
